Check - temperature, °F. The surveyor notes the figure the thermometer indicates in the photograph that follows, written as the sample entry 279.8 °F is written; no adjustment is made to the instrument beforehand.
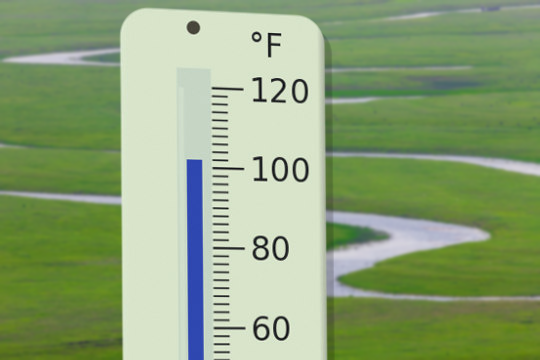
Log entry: 102 °F
